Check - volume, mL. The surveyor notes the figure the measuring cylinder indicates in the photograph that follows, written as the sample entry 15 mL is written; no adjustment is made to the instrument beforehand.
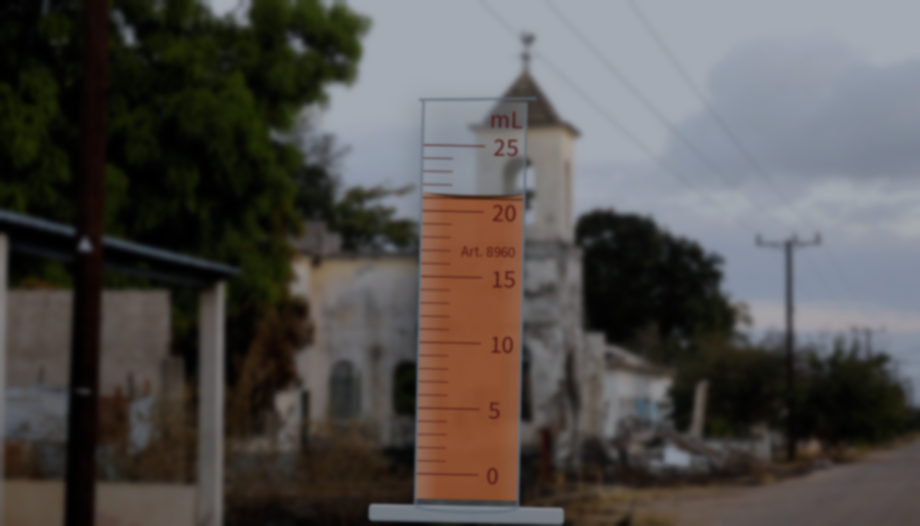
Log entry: 21 mL
